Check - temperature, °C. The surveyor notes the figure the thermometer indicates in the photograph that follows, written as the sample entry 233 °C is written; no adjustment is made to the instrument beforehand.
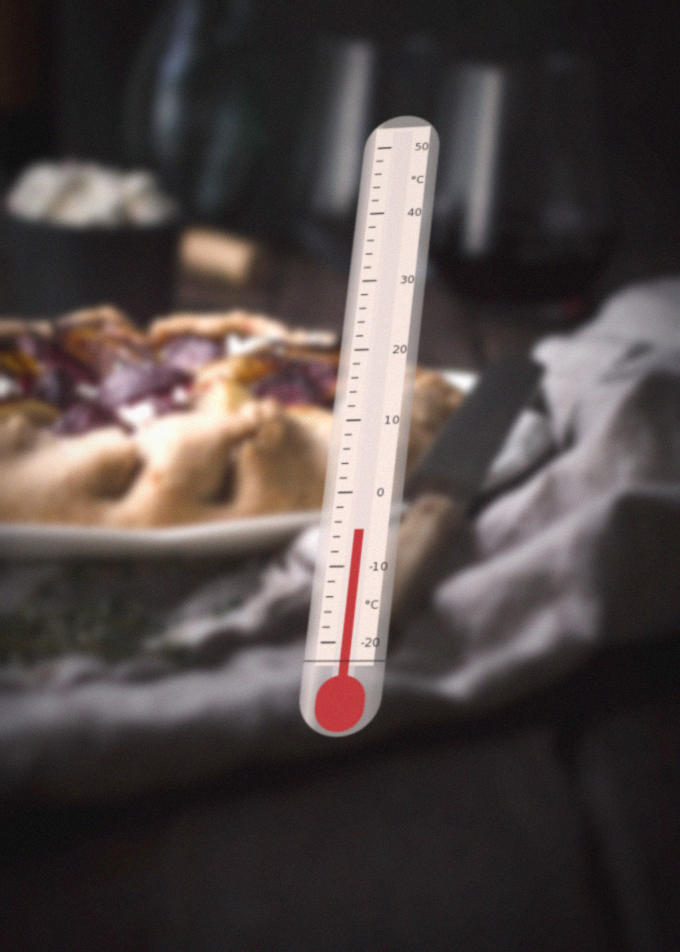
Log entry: -5 °C
